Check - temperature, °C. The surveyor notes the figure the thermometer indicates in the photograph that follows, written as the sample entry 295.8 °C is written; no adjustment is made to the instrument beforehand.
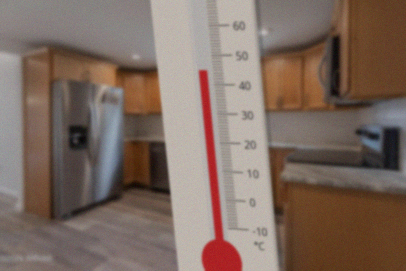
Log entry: 45 °C
